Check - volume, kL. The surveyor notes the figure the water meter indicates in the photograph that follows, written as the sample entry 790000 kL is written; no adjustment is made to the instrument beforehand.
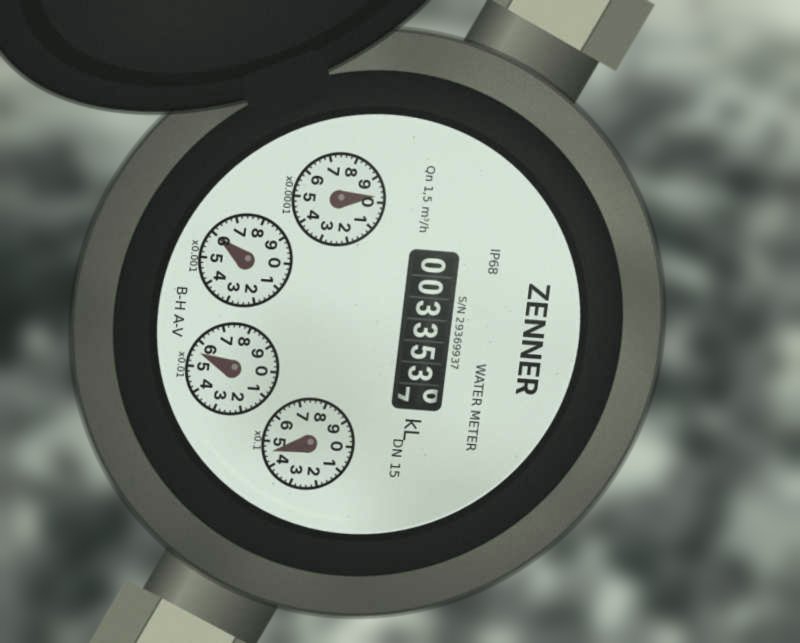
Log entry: 33536.4559 kL
